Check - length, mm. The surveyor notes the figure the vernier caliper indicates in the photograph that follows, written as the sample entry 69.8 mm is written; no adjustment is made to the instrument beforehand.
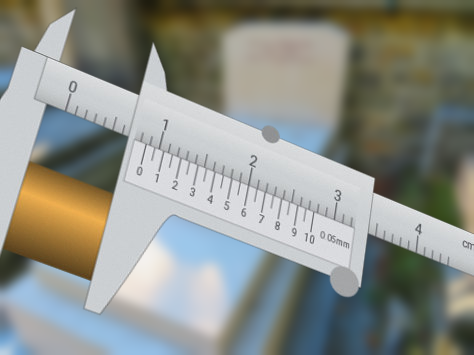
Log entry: 8.6 mm
